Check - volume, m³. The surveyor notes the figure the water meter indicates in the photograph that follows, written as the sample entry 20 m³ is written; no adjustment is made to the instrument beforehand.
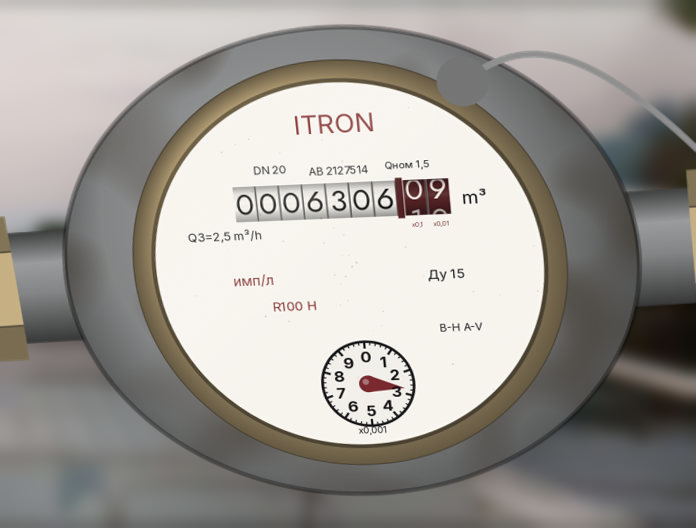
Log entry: 6306.092 m³
